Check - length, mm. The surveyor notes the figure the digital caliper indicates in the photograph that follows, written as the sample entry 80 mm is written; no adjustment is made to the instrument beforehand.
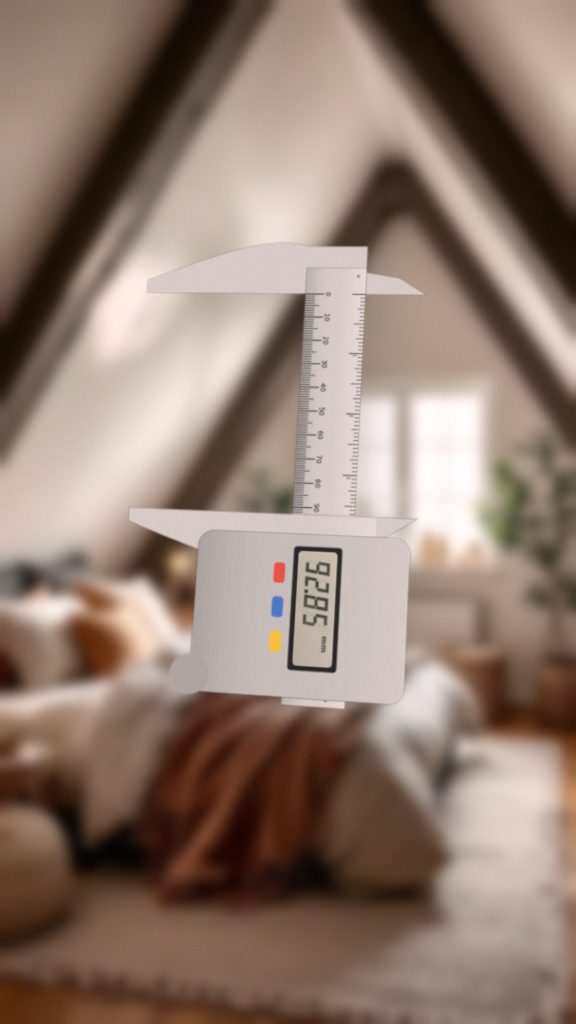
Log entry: 92.85 mm
